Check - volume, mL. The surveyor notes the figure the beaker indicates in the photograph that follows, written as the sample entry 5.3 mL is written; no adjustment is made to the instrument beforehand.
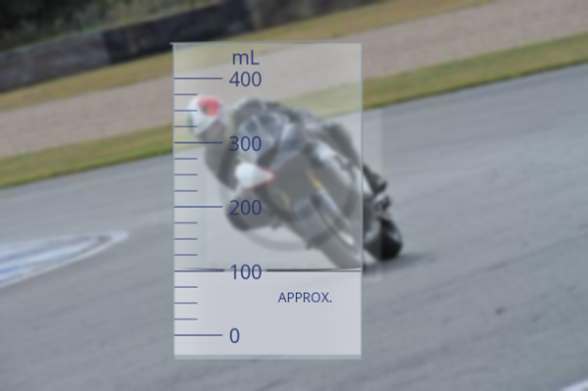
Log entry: 100 mL
